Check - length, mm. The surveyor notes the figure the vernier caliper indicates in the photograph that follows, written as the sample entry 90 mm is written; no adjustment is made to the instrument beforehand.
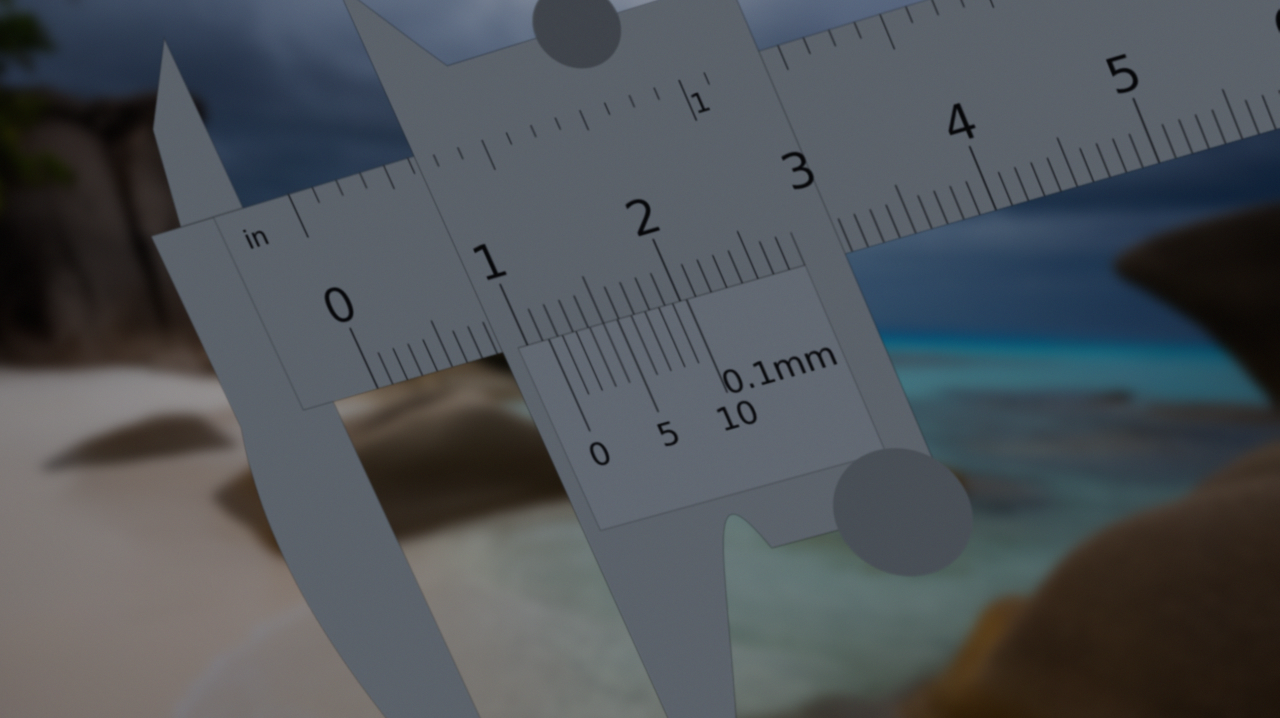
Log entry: 11.4 mm
